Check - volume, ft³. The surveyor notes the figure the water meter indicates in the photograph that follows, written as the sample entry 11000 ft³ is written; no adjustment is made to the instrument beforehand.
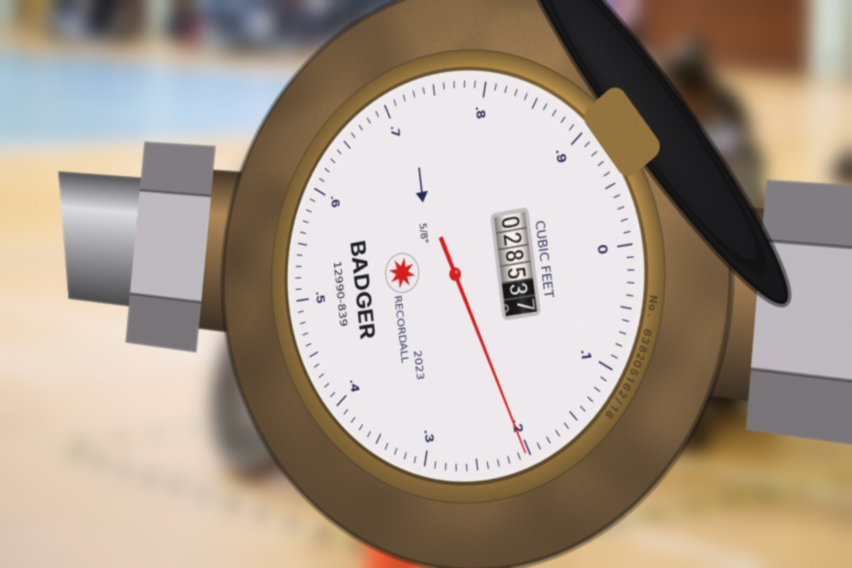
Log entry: 28537.20 ft³
